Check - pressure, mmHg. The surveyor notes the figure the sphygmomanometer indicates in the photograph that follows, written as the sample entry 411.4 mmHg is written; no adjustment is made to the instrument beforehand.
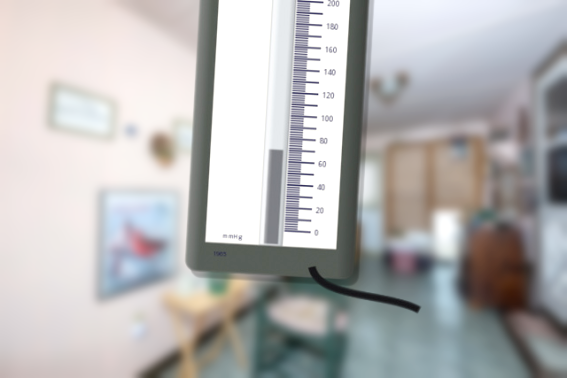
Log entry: 70 mmHg
